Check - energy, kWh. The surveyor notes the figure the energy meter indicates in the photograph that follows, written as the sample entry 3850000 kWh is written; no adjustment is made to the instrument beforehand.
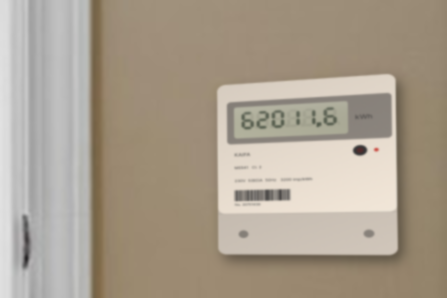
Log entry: 62011.6 kWh
